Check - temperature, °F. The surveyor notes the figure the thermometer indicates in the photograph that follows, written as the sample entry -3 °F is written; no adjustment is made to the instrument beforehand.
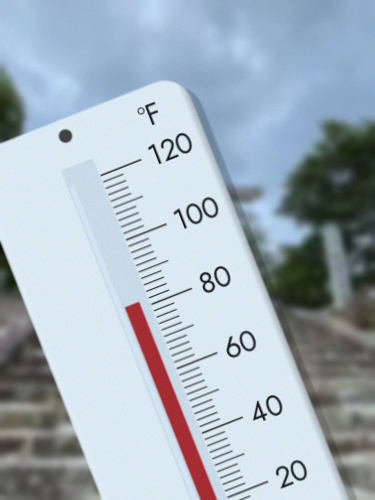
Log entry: 82 °F
